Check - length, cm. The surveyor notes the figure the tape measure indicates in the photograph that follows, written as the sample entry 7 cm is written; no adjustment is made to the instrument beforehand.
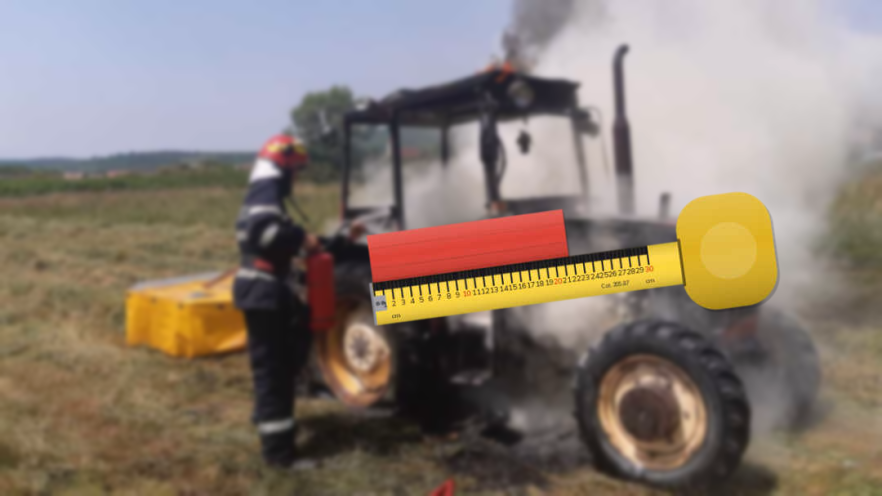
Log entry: 21.5 cm
